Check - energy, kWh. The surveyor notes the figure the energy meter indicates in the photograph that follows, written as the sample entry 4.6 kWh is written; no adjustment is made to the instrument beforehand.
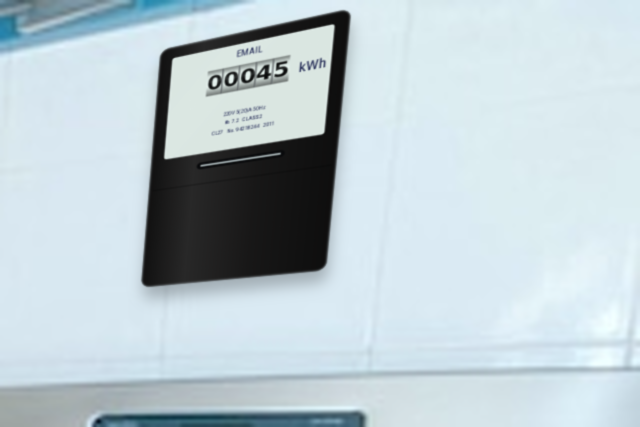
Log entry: 45 kWh
